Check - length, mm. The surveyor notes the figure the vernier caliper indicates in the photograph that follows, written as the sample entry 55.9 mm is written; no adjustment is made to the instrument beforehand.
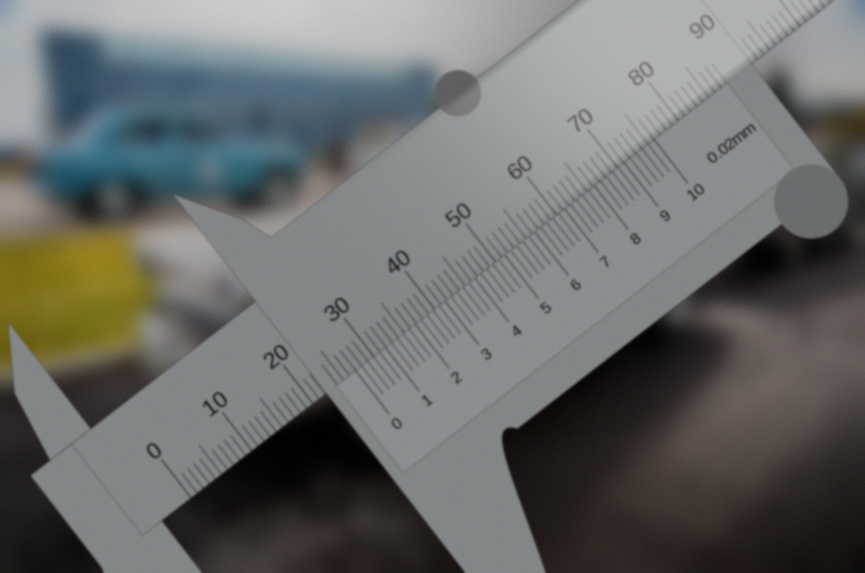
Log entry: 27.0 mm
